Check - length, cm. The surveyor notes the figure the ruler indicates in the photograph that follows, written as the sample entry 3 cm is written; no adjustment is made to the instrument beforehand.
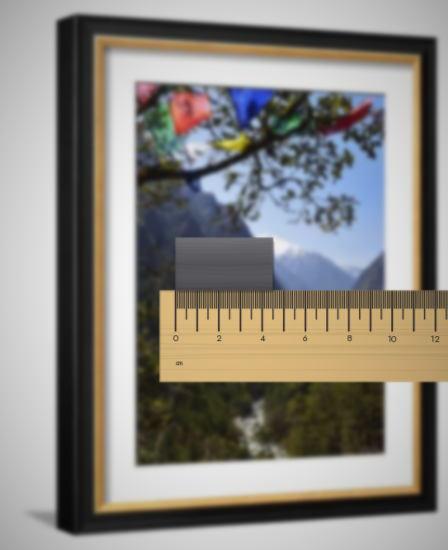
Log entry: 4.5 cm
